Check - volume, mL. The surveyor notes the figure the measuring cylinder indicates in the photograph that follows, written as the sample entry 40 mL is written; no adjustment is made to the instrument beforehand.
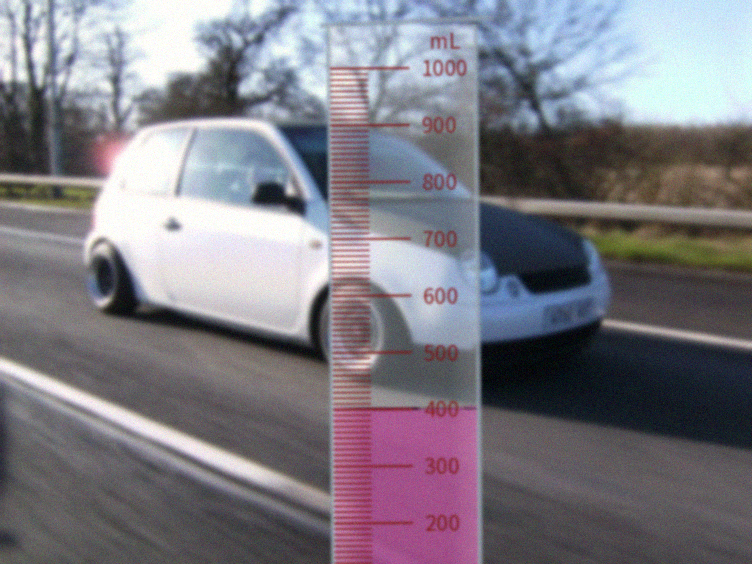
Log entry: 400 mL
